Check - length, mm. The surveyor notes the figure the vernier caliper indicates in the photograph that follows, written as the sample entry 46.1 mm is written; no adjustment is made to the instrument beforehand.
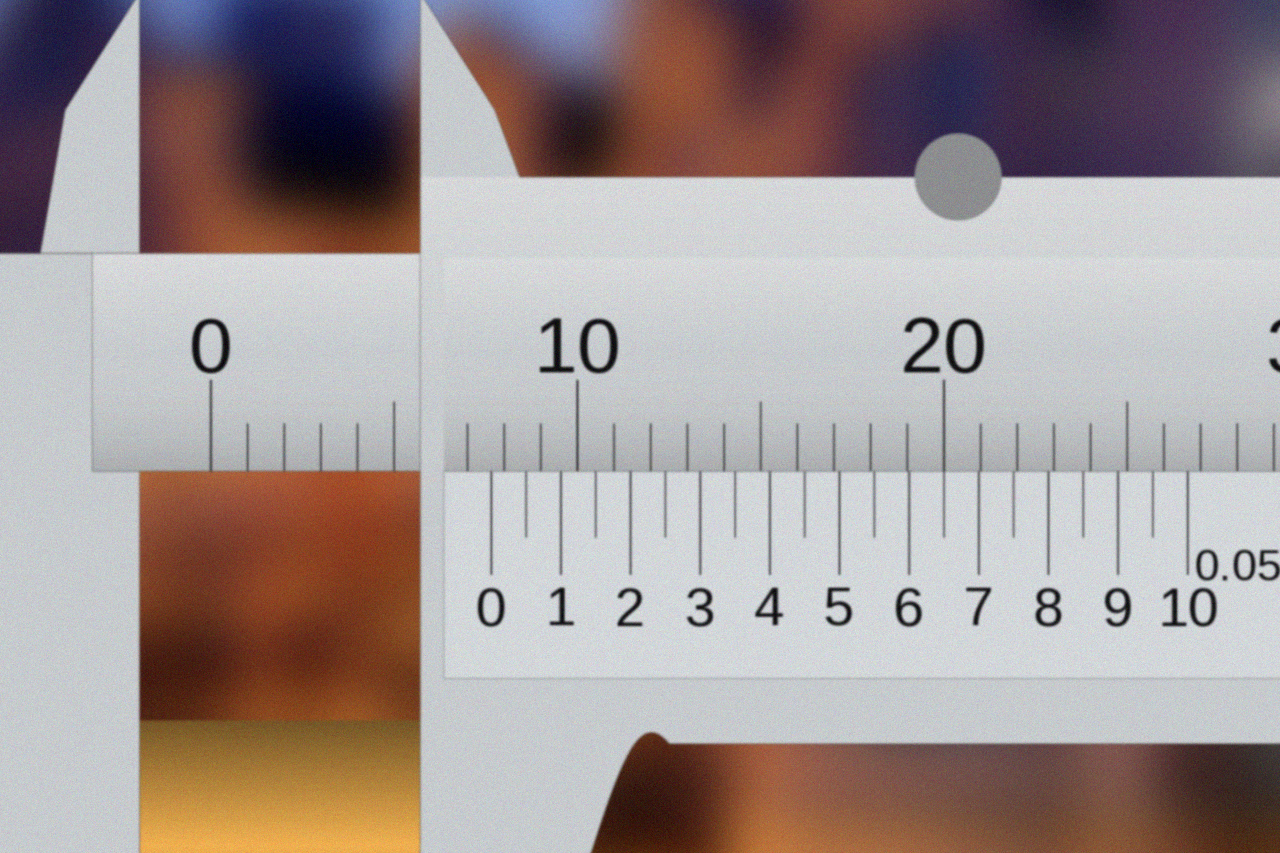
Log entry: 7.65 mm
